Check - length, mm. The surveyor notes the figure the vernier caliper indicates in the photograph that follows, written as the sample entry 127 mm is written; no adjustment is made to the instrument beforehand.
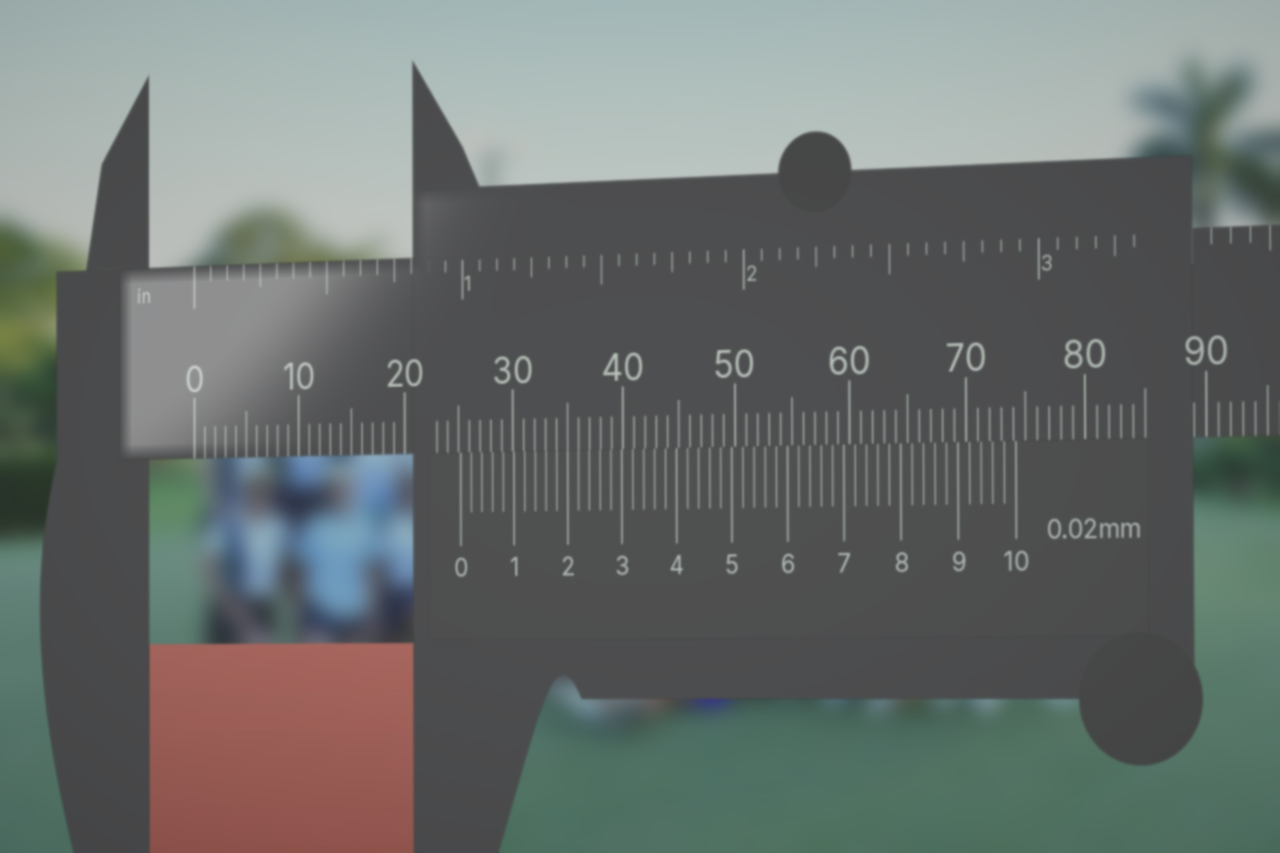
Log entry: 25.2 mm
